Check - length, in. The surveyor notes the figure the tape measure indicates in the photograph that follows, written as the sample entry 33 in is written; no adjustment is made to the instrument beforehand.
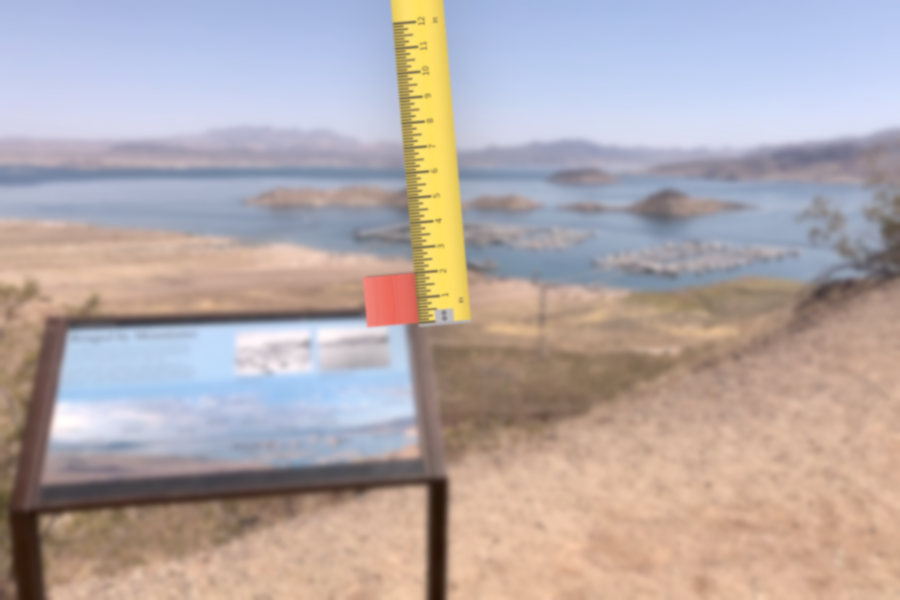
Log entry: 2 in
